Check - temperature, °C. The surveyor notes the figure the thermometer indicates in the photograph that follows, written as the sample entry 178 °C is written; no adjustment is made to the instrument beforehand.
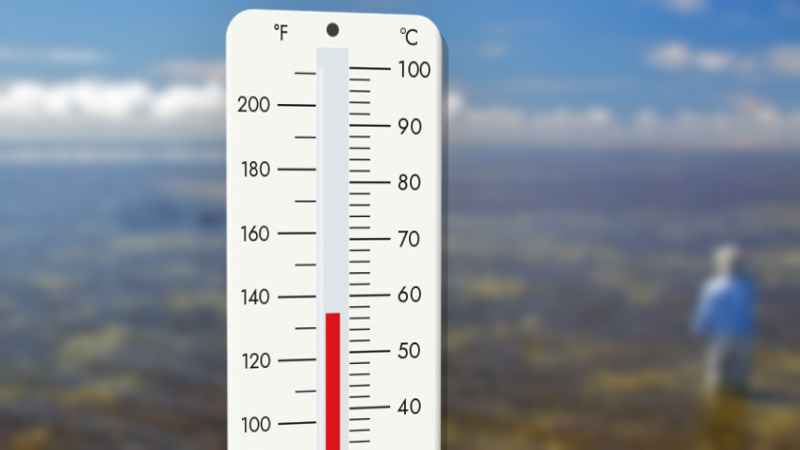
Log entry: 57 °C
